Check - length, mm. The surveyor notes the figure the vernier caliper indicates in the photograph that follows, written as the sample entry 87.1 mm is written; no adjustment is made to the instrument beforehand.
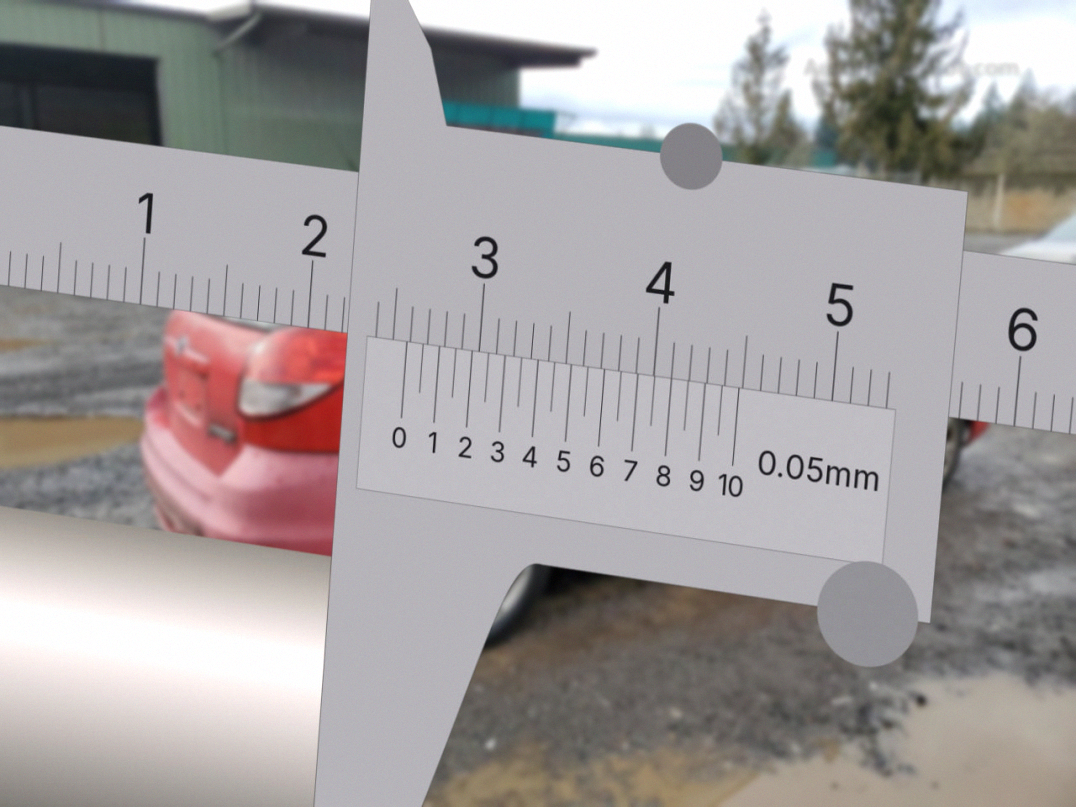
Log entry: 25.8 mm
